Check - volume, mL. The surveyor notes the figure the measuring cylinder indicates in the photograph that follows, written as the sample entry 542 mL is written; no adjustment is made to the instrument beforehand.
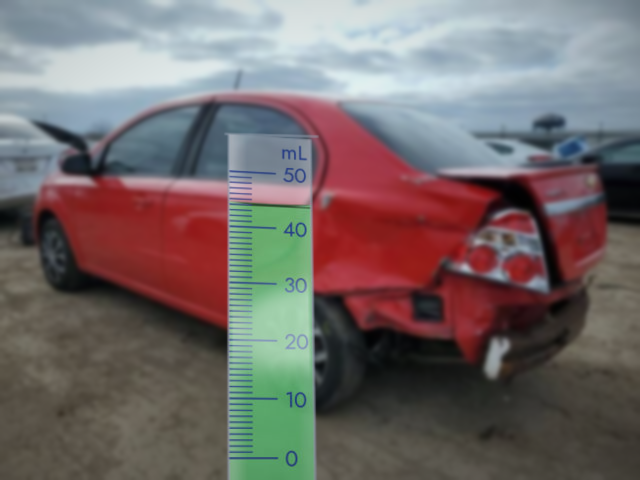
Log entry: 44 mL
